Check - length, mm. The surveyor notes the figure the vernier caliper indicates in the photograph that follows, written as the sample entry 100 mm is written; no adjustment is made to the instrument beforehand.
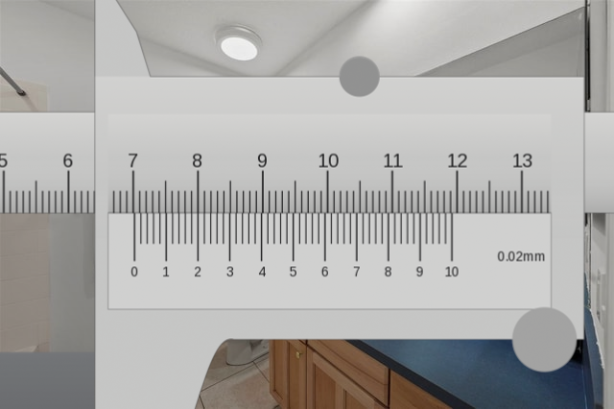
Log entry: 70.2 mm
